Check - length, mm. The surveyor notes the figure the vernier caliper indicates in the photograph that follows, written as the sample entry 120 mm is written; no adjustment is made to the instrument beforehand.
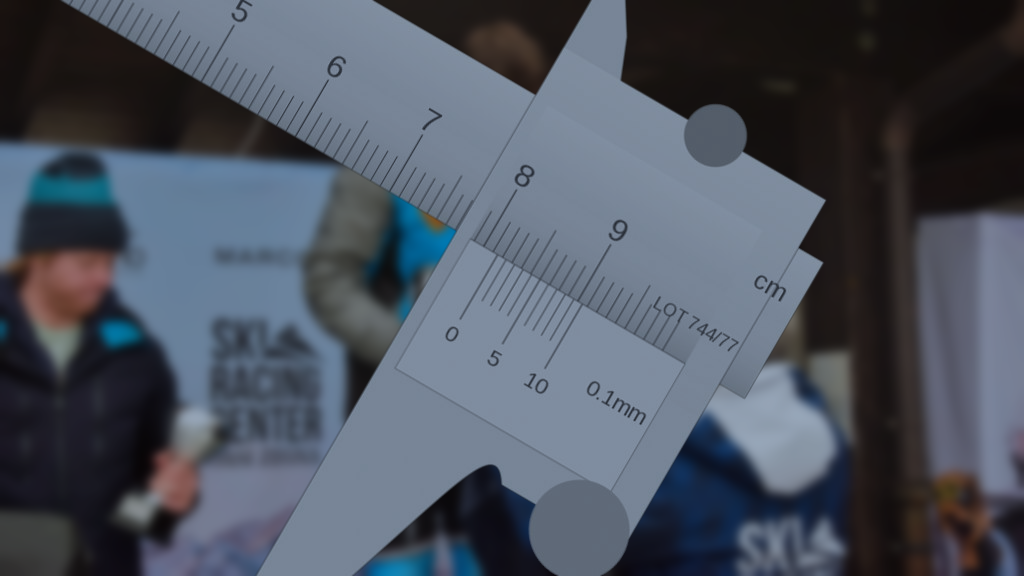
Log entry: 81.5 mm
